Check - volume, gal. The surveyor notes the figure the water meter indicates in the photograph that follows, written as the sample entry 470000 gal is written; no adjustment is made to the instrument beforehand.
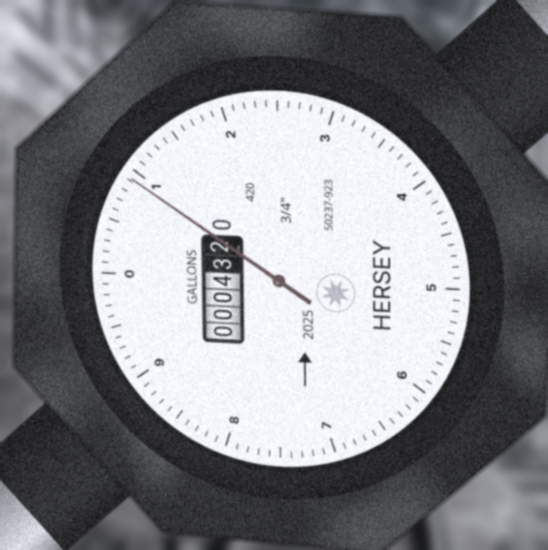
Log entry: 4320.9 gal
